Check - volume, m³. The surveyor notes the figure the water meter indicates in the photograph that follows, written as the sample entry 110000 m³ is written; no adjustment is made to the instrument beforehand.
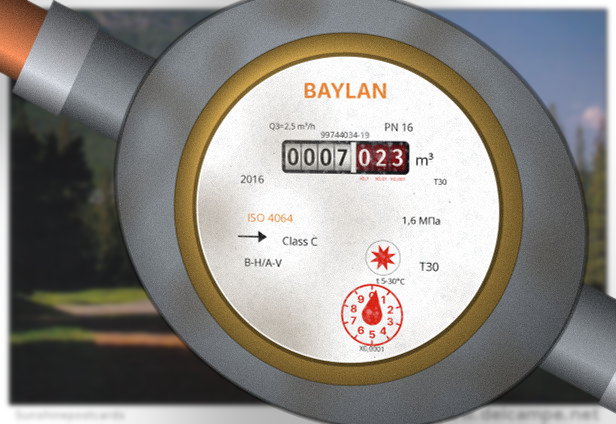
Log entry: 7.0230 m³
